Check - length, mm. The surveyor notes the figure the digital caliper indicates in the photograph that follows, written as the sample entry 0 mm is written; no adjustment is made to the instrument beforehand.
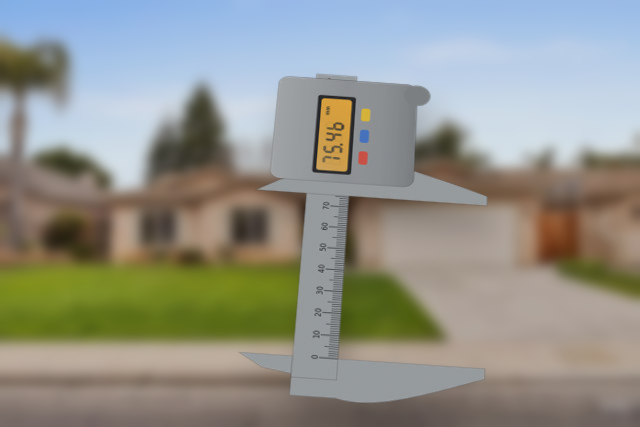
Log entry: 75.46 mm
